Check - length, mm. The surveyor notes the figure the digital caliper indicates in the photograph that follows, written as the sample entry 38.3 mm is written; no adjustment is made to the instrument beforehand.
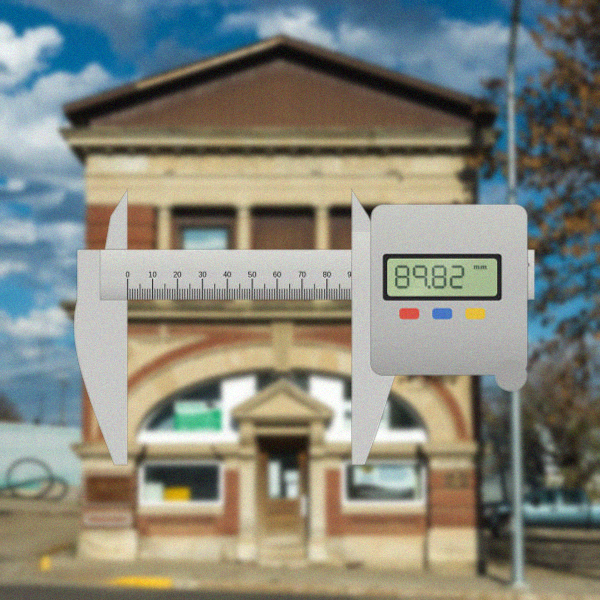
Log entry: 89.82 mm
